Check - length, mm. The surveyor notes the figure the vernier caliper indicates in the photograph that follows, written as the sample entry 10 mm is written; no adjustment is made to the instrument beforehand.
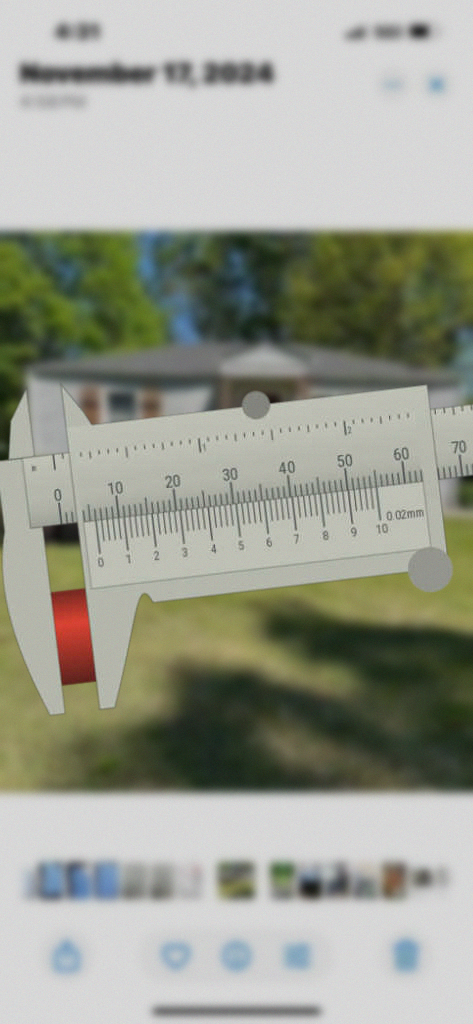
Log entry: 6.0 mm
